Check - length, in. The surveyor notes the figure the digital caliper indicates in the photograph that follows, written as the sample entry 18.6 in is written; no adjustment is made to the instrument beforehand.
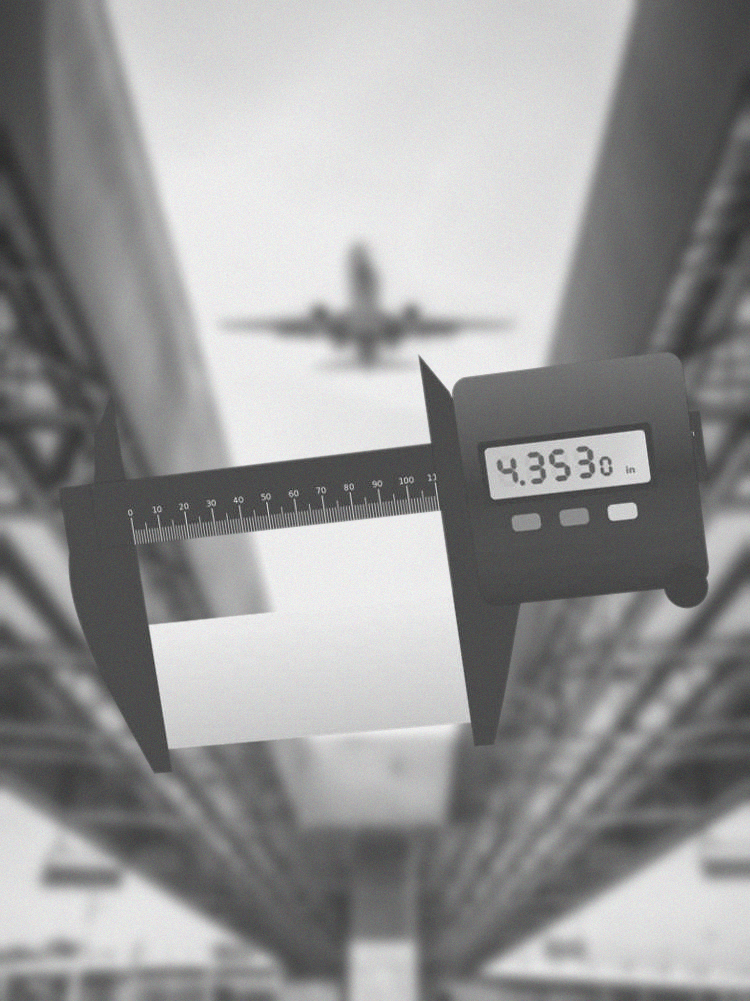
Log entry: 4.3530 in
